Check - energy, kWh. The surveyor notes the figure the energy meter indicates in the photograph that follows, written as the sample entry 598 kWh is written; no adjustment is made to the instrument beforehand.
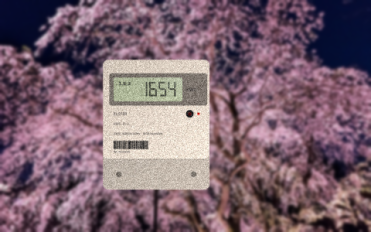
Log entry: 1654 kWh
